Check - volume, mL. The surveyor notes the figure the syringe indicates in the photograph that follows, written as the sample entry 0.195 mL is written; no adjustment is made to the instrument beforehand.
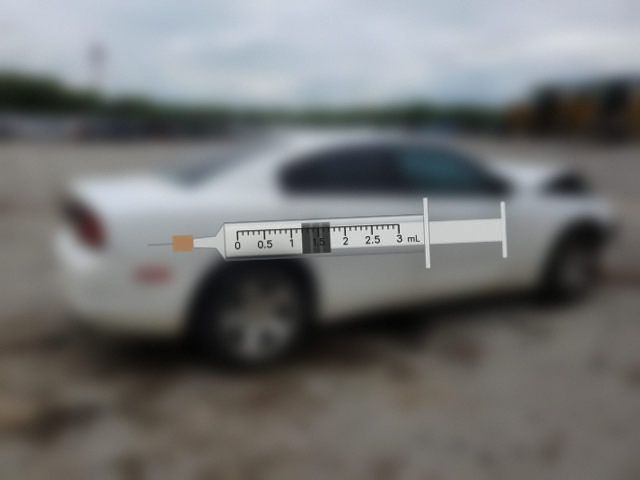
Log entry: 1.2 mL
